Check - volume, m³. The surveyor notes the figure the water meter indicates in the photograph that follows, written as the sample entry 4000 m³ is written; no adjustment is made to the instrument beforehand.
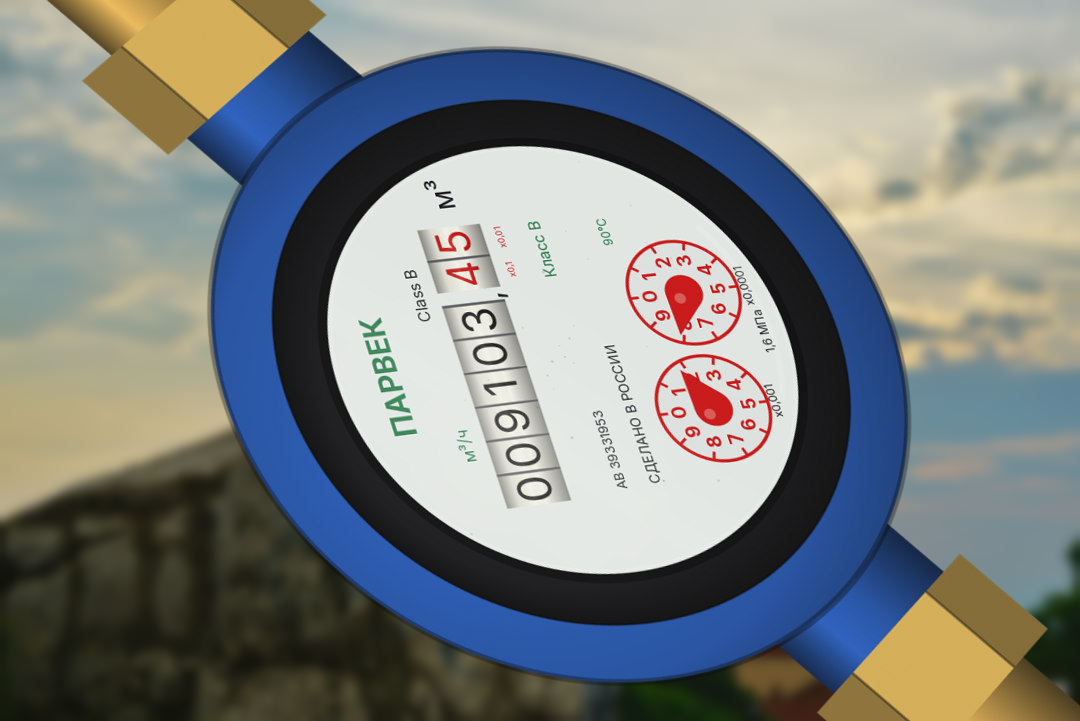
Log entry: 9103.4518 m³
